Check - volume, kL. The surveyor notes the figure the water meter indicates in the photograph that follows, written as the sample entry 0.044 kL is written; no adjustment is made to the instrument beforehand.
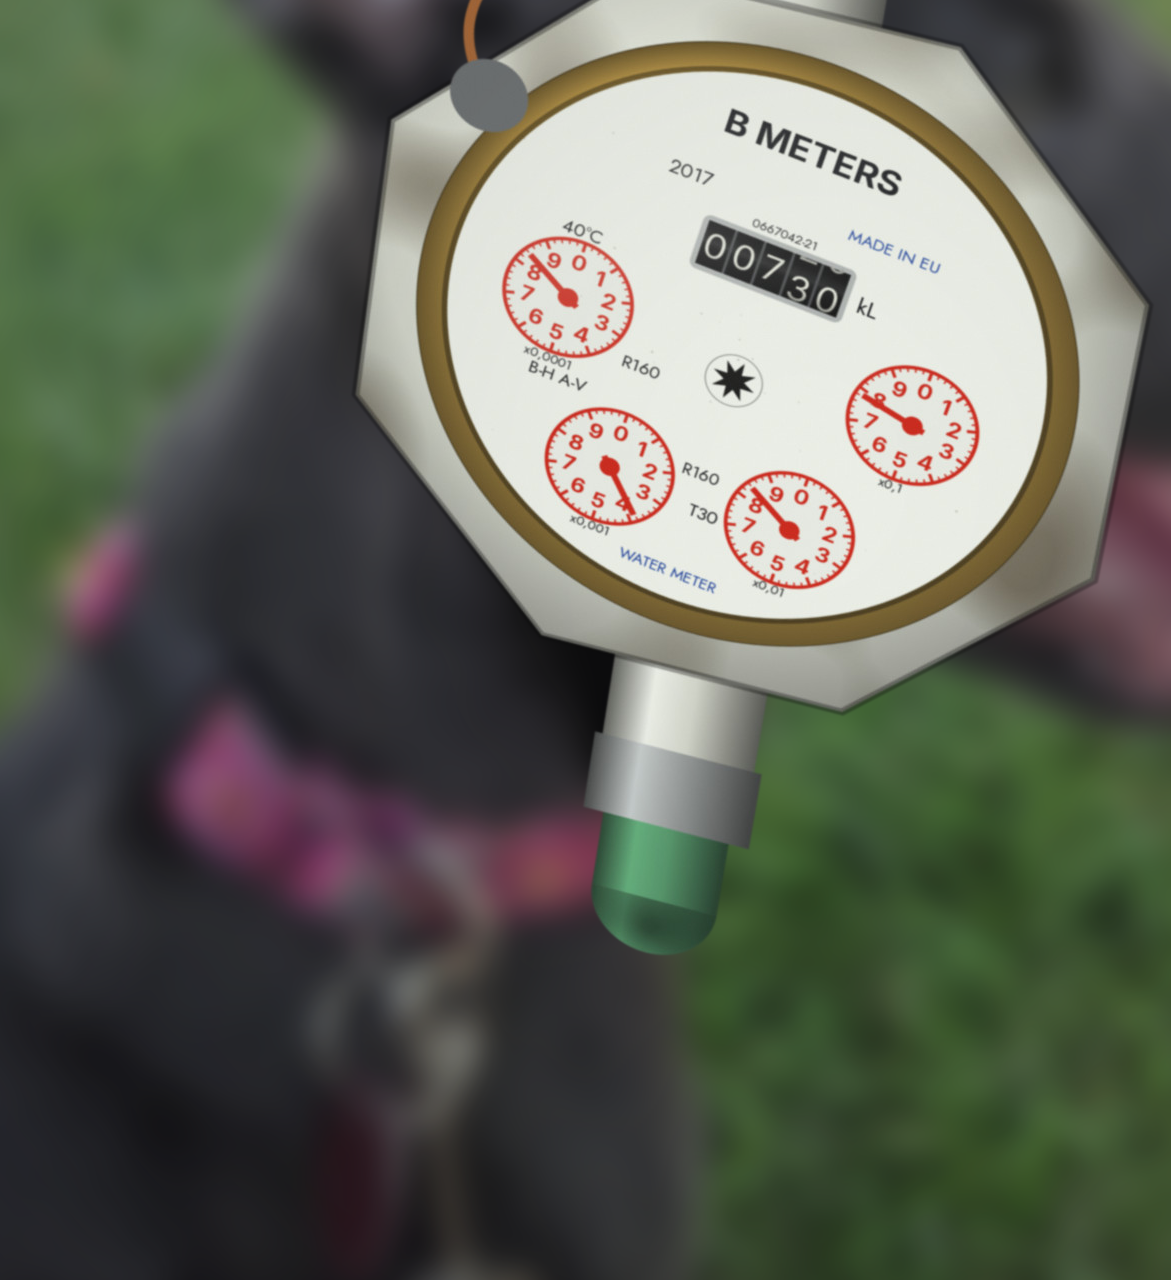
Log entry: 729.7838 kL
